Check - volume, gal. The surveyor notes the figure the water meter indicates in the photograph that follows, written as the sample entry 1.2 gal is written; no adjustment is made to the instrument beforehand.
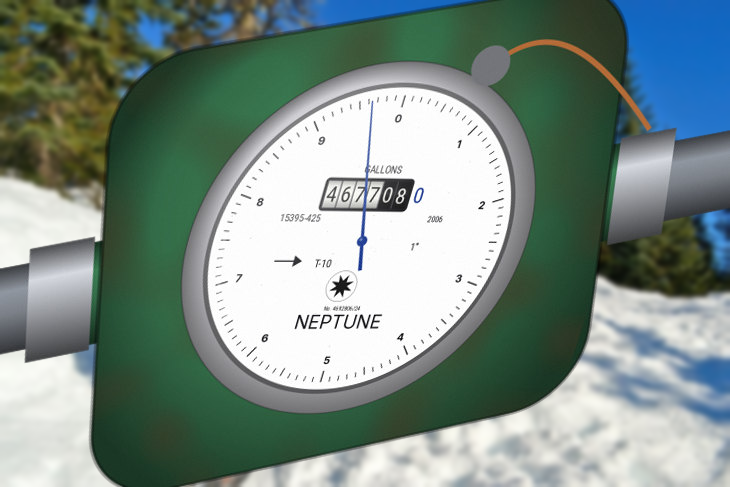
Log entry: 4677079.6 gal
